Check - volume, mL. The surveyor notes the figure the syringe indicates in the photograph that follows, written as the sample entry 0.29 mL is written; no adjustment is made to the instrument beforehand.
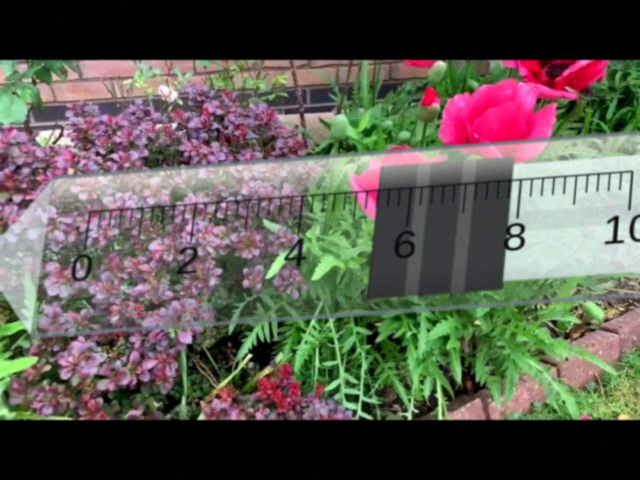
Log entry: 5.4 mL
